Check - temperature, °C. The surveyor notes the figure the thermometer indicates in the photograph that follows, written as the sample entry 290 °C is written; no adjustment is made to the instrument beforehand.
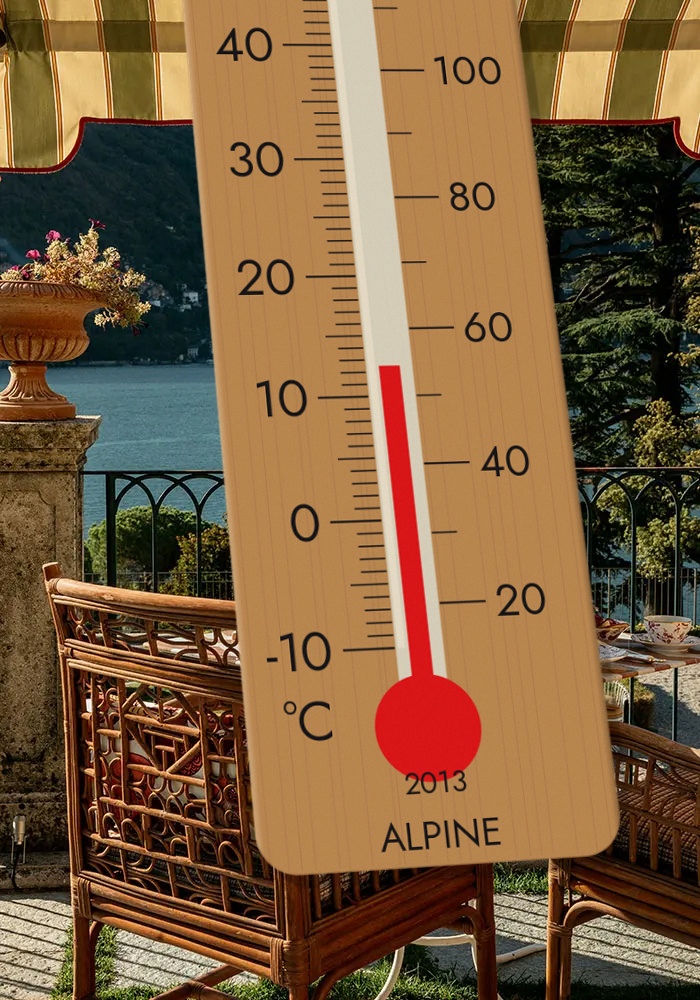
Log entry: 12.5 °C
